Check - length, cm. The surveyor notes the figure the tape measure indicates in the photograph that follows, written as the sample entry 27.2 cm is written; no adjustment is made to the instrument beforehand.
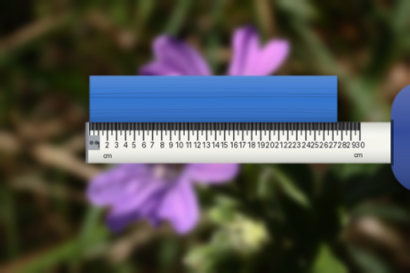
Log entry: 27.5 cm
